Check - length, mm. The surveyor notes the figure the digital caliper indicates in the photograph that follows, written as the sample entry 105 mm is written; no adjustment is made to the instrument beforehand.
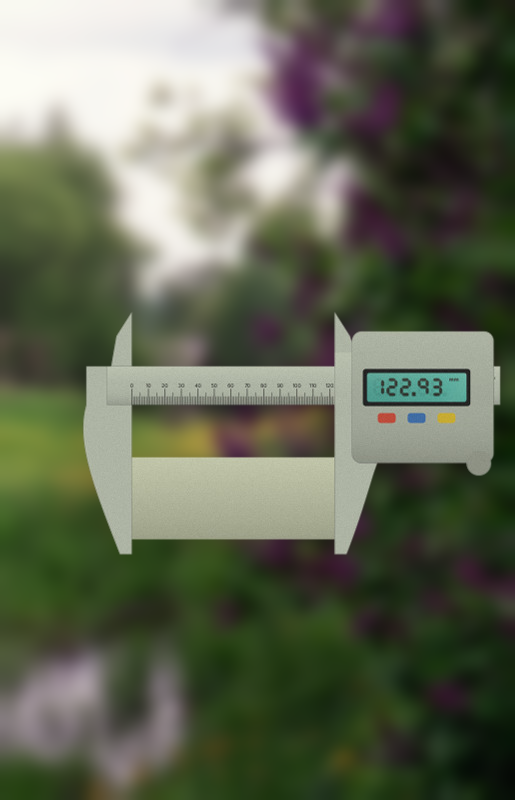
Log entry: 122.93 mm
